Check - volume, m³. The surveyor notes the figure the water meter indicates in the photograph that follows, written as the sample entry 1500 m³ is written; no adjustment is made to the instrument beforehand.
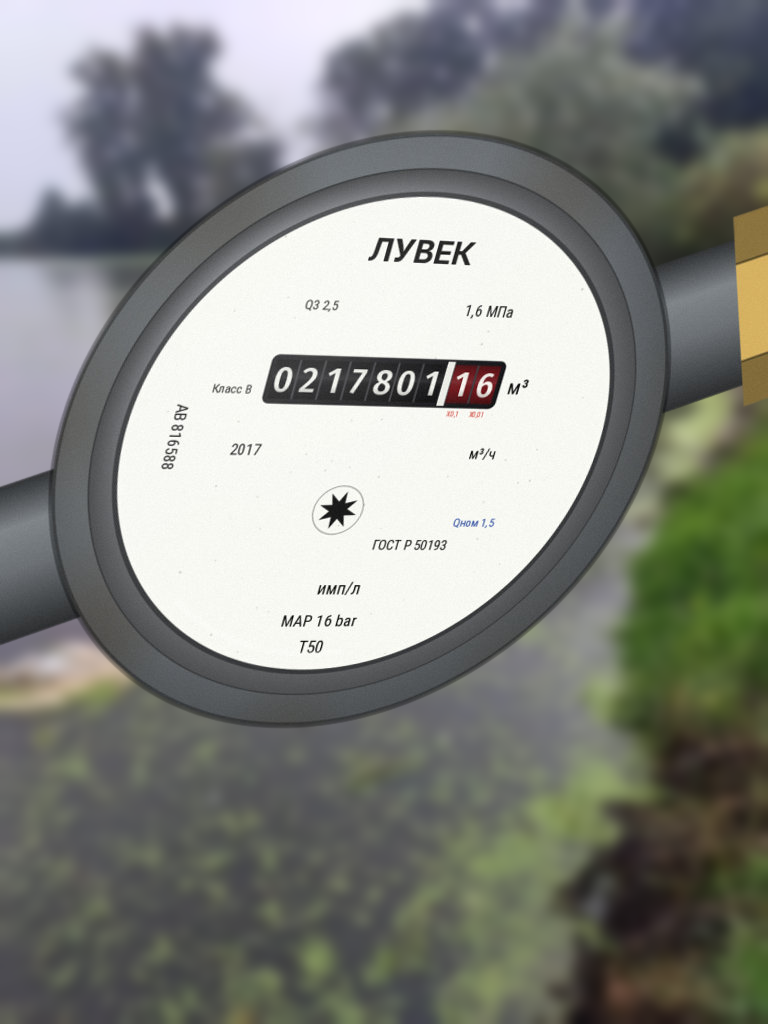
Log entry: 217801.16 m³
